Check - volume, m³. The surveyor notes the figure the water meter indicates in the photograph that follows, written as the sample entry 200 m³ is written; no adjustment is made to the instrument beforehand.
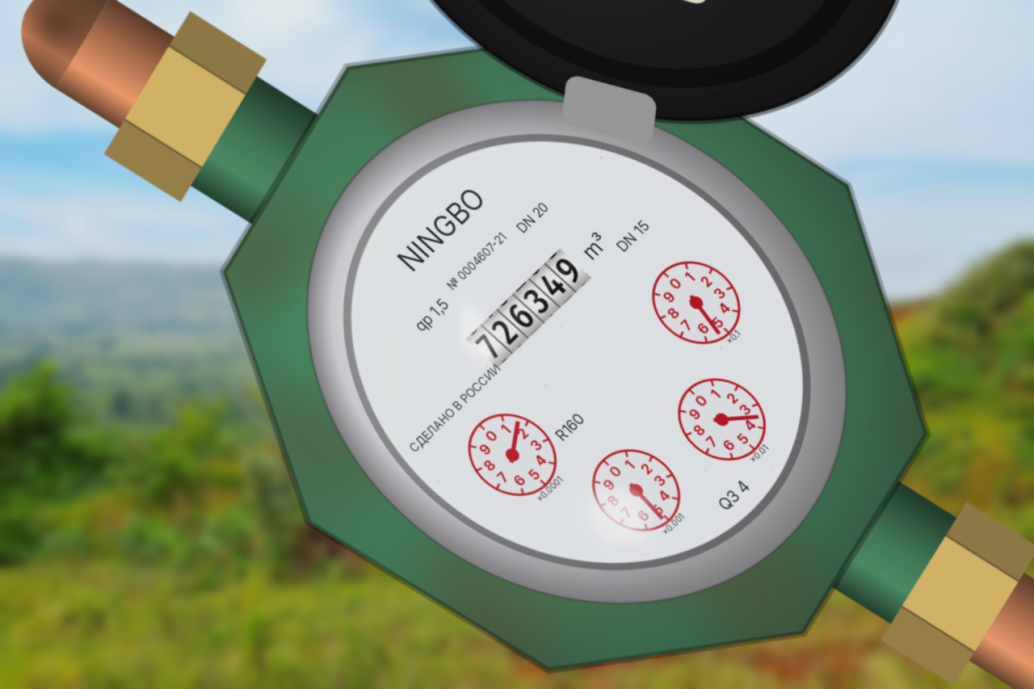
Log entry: 726349.5351 m³
